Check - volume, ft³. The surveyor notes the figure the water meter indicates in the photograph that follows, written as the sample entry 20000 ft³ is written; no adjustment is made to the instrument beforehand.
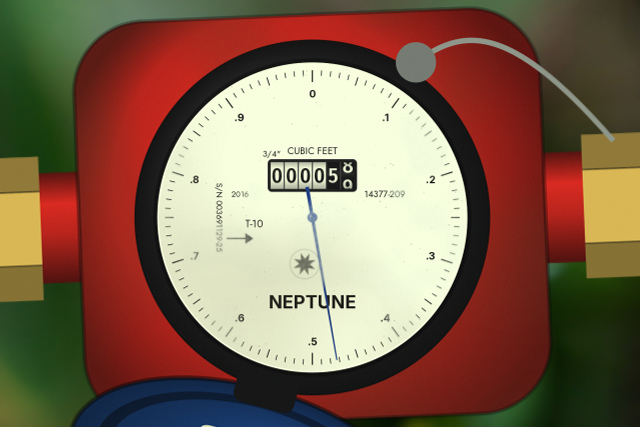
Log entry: 58.47 ft³
